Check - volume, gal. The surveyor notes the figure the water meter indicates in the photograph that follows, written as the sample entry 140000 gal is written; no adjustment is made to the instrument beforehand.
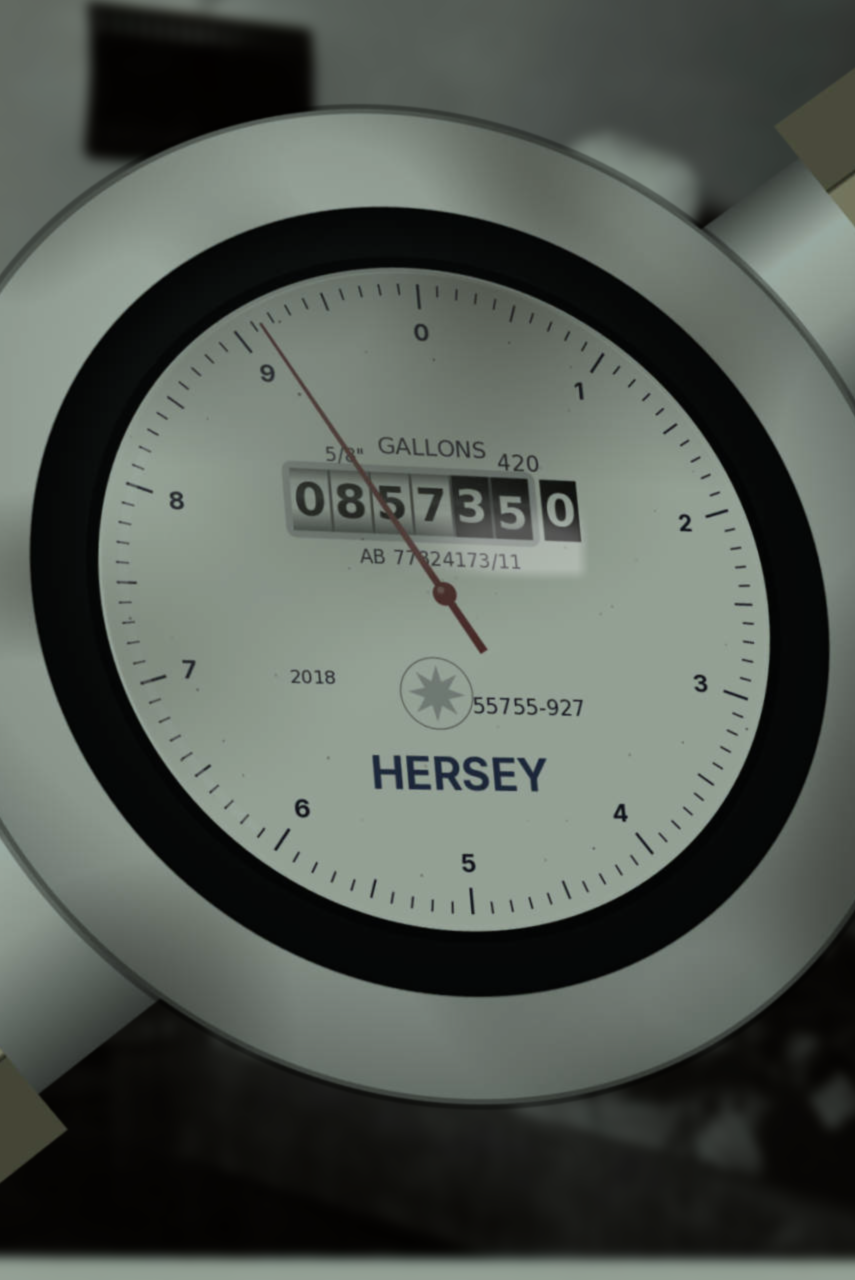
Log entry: 857349.1 gal
